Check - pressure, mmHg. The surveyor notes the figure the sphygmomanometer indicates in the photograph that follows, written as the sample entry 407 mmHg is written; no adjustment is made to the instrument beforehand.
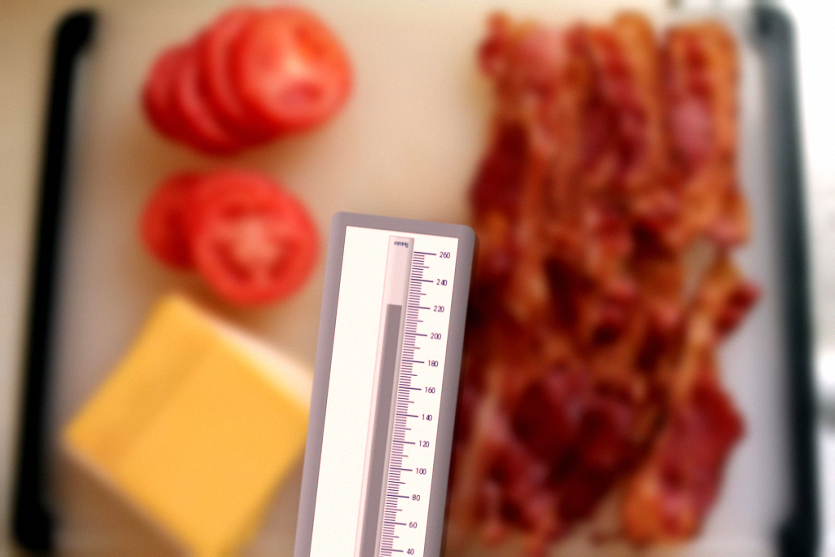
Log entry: 220 mmHg
